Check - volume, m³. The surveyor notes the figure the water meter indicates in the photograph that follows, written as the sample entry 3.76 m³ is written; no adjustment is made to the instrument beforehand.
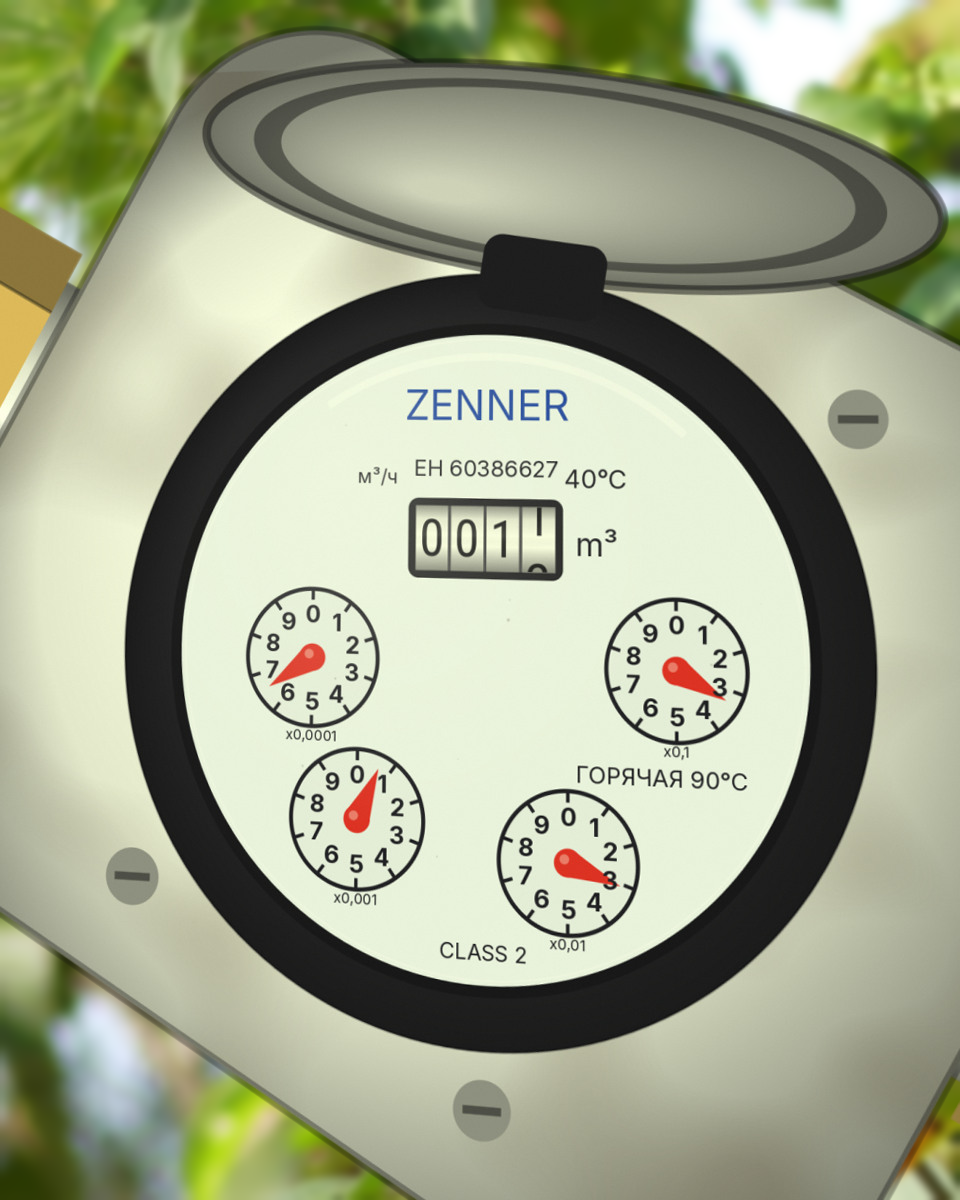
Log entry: 11.3306 m³
